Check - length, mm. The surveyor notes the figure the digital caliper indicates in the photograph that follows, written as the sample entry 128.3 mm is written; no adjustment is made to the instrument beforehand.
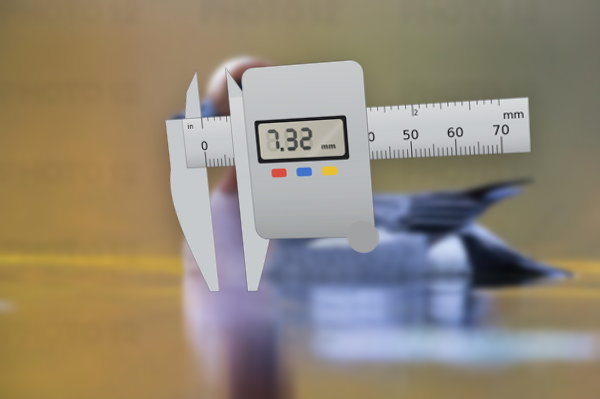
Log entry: 7.32 mm
